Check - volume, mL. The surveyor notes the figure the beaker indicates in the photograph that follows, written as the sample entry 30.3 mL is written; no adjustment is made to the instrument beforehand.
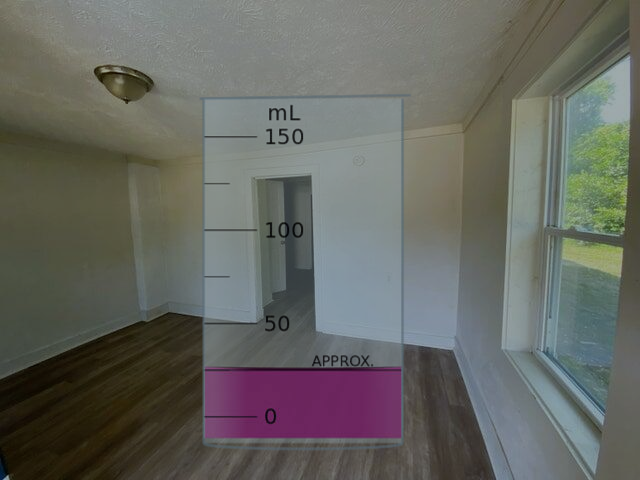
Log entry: 25 mL
